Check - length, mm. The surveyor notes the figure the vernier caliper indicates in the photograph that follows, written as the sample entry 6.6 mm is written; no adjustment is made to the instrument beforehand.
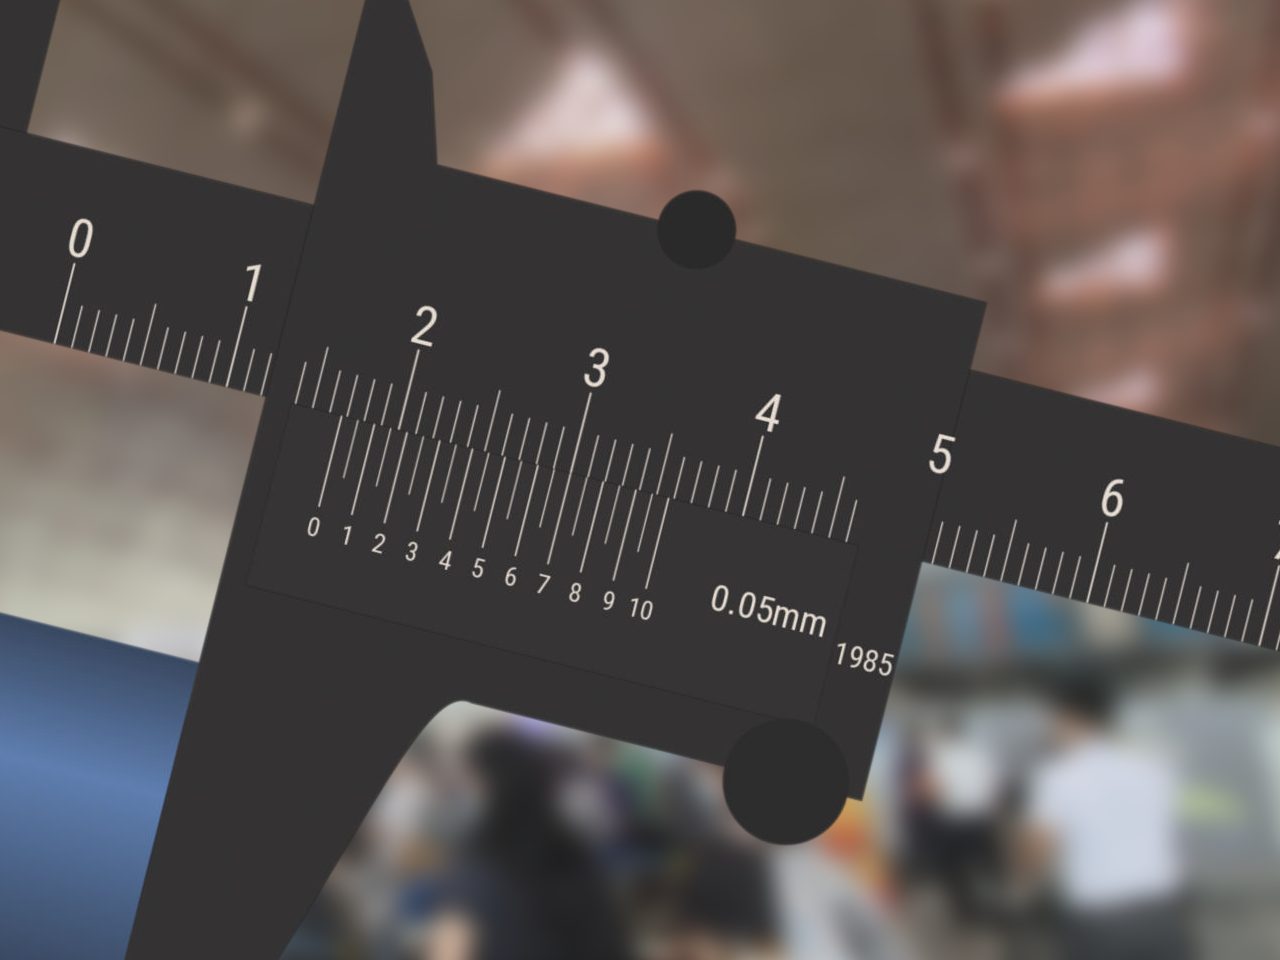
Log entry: 16.7 mm
